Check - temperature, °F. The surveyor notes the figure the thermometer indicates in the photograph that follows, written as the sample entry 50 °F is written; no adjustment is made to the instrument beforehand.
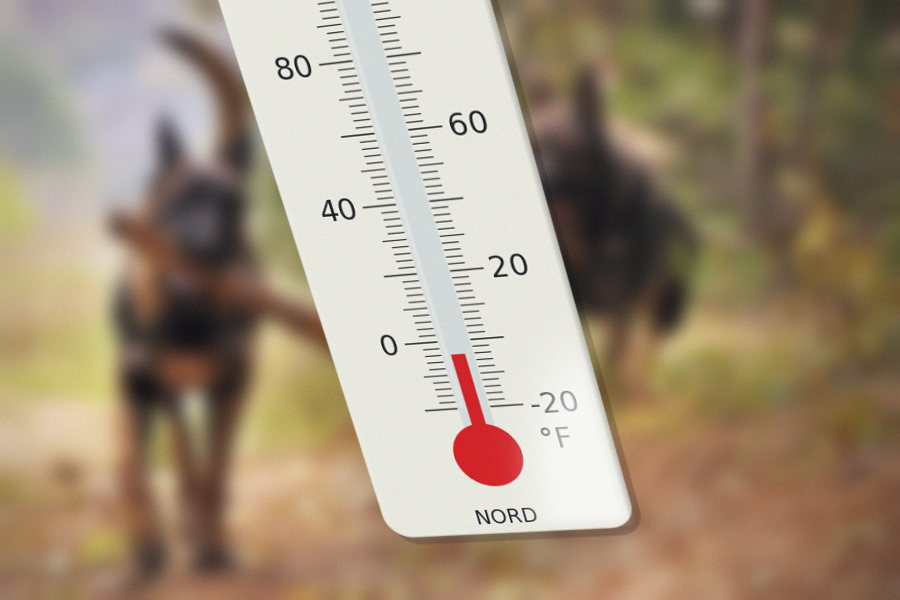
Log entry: -4 °F
